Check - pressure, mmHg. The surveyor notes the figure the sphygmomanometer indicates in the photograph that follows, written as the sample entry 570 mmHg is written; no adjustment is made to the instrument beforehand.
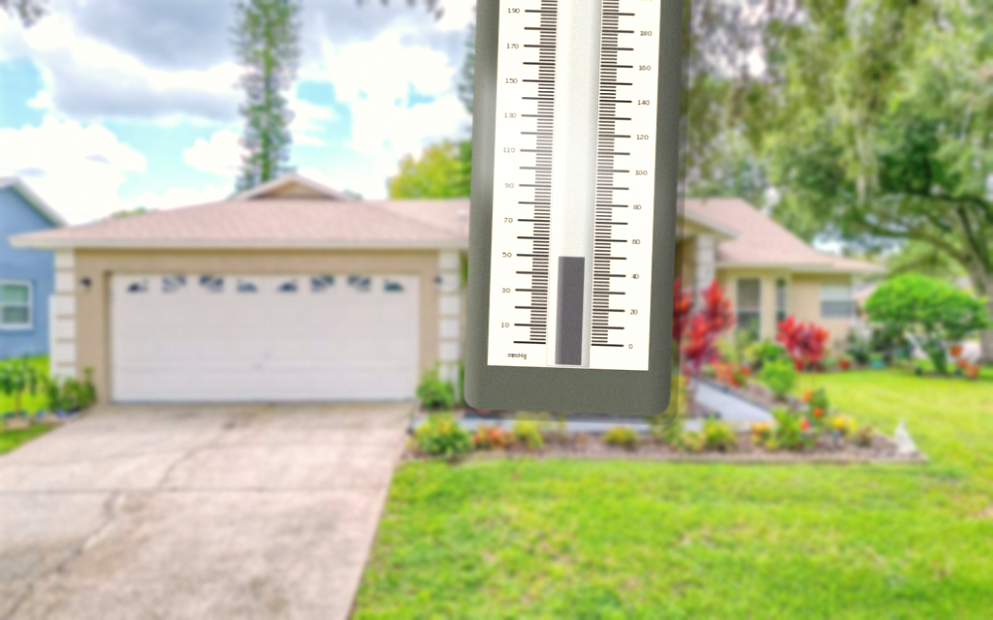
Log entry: 50 mmHg
